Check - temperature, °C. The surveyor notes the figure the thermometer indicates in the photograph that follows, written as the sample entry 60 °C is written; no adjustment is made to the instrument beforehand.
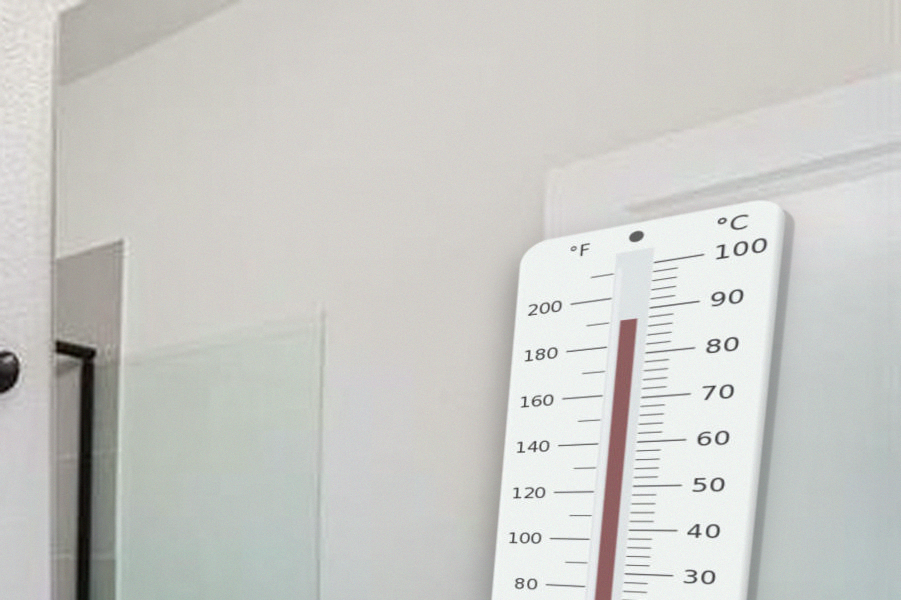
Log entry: 88 °C
